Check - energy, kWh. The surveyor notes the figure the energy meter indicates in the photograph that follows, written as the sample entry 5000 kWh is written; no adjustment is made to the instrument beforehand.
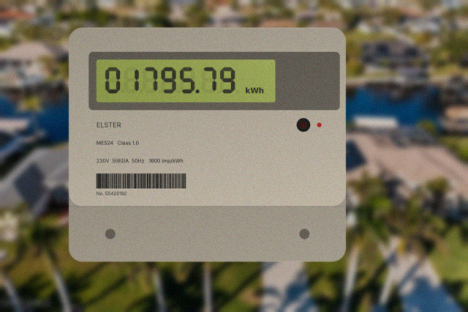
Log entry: 1795.79 kWh
